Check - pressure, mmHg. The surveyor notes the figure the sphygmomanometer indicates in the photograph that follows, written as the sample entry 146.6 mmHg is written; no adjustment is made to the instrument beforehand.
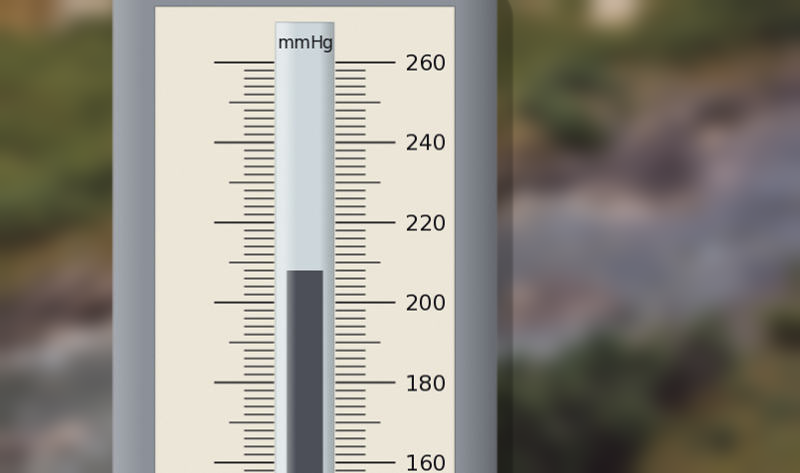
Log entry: 208 mmHg
